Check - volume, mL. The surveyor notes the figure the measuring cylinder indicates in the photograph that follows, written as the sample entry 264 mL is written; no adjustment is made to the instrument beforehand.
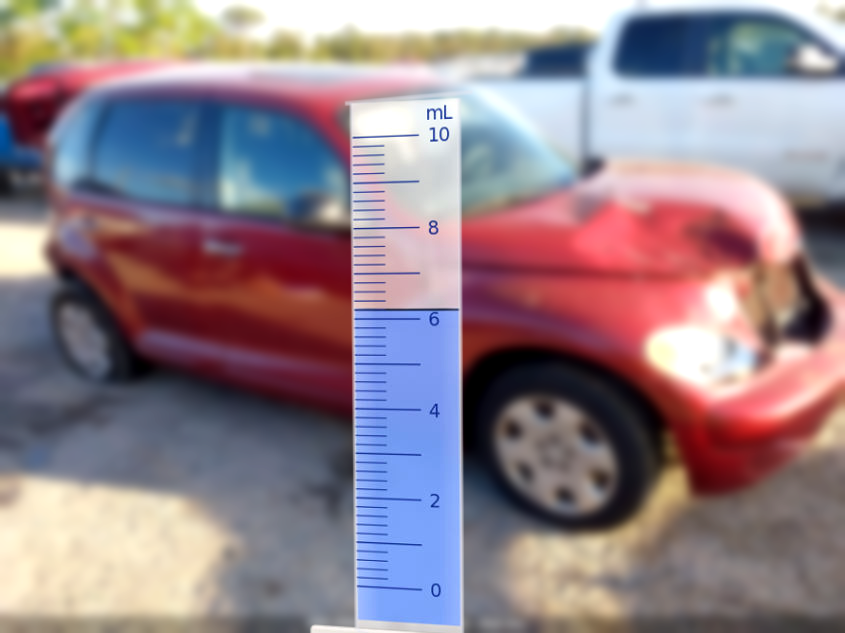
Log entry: 6.2 mL
